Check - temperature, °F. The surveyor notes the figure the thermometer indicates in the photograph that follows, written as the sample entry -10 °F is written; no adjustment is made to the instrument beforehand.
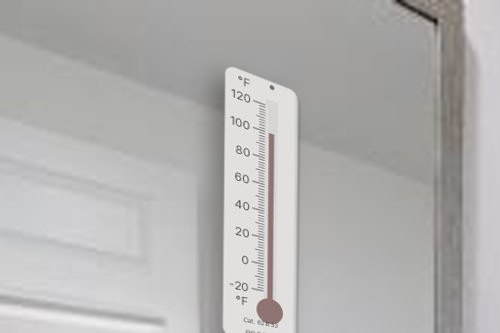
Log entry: 100 °F
